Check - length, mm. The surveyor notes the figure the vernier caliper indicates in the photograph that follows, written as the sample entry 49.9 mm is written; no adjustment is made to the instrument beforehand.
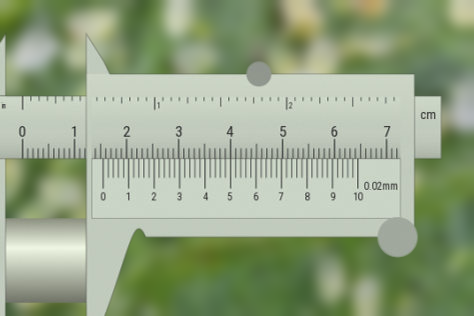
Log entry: 15.5 mm
